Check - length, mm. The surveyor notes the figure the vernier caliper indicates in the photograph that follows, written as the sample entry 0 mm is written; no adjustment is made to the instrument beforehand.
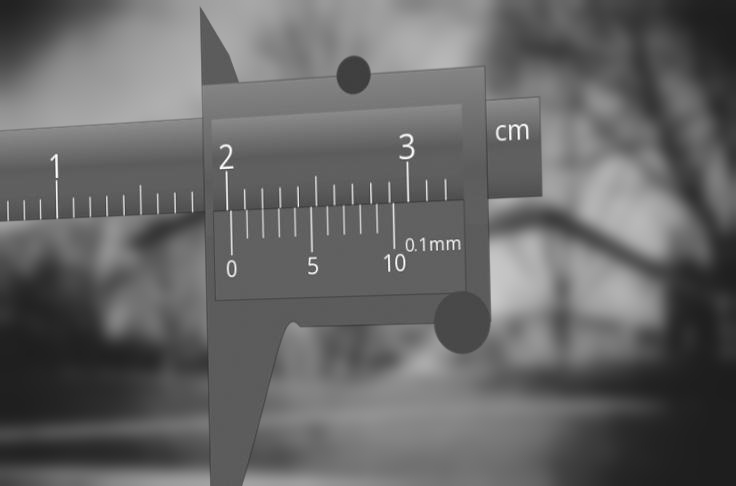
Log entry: 20.2 mm
